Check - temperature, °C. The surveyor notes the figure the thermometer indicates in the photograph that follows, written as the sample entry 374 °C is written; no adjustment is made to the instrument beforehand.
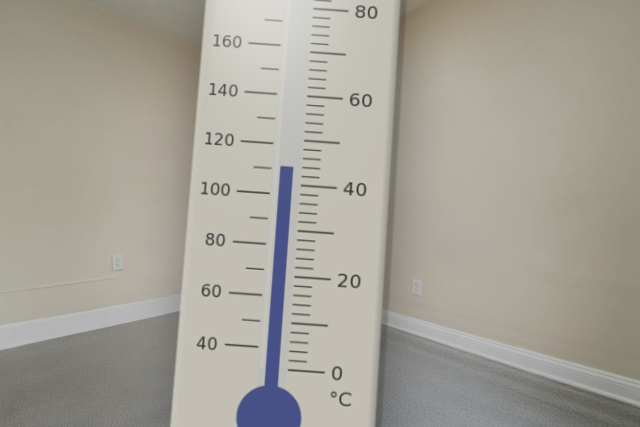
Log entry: 44 °C
